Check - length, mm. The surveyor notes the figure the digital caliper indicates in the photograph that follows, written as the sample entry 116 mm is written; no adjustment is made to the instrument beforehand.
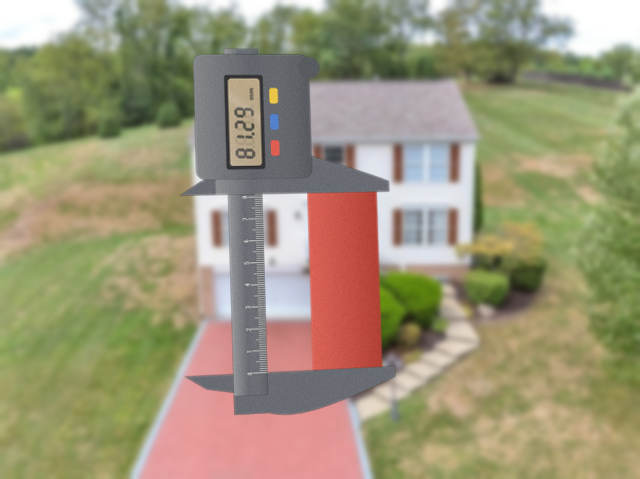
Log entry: 81.29 mm
